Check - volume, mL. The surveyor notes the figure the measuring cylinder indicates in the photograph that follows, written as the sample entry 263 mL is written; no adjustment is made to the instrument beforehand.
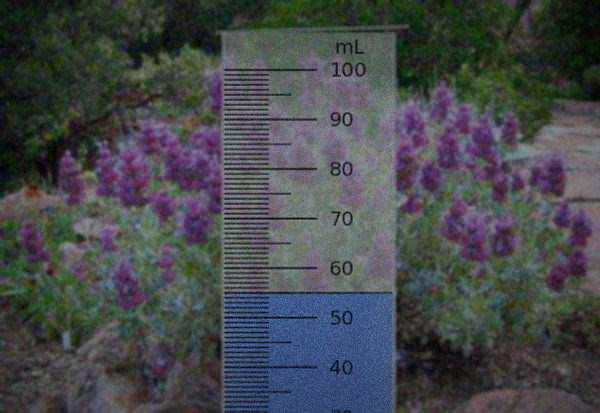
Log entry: 55 mL
